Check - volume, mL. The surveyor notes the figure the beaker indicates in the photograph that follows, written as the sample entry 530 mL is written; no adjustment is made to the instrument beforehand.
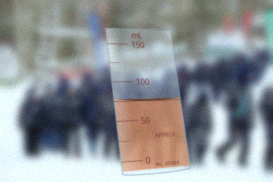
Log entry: 75 mL
